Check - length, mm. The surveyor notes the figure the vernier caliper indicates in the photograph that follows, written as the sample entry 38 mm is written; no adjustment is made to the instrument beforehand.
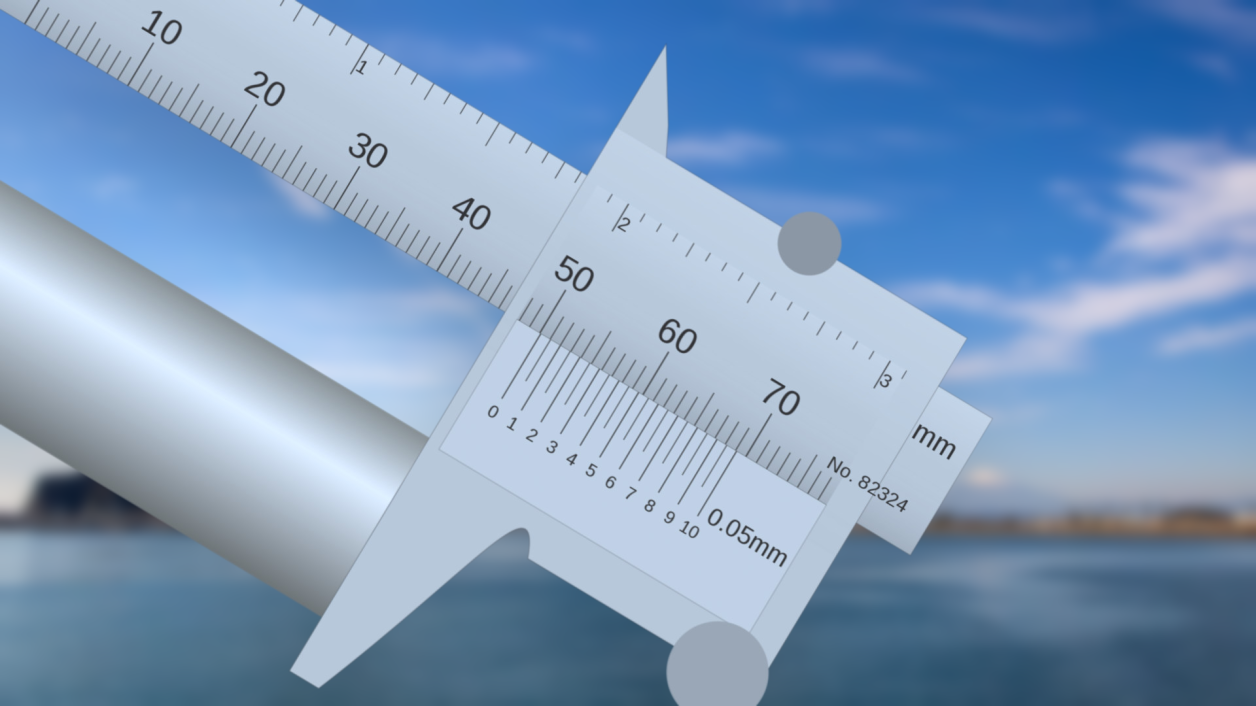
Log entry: 50.1 mm
